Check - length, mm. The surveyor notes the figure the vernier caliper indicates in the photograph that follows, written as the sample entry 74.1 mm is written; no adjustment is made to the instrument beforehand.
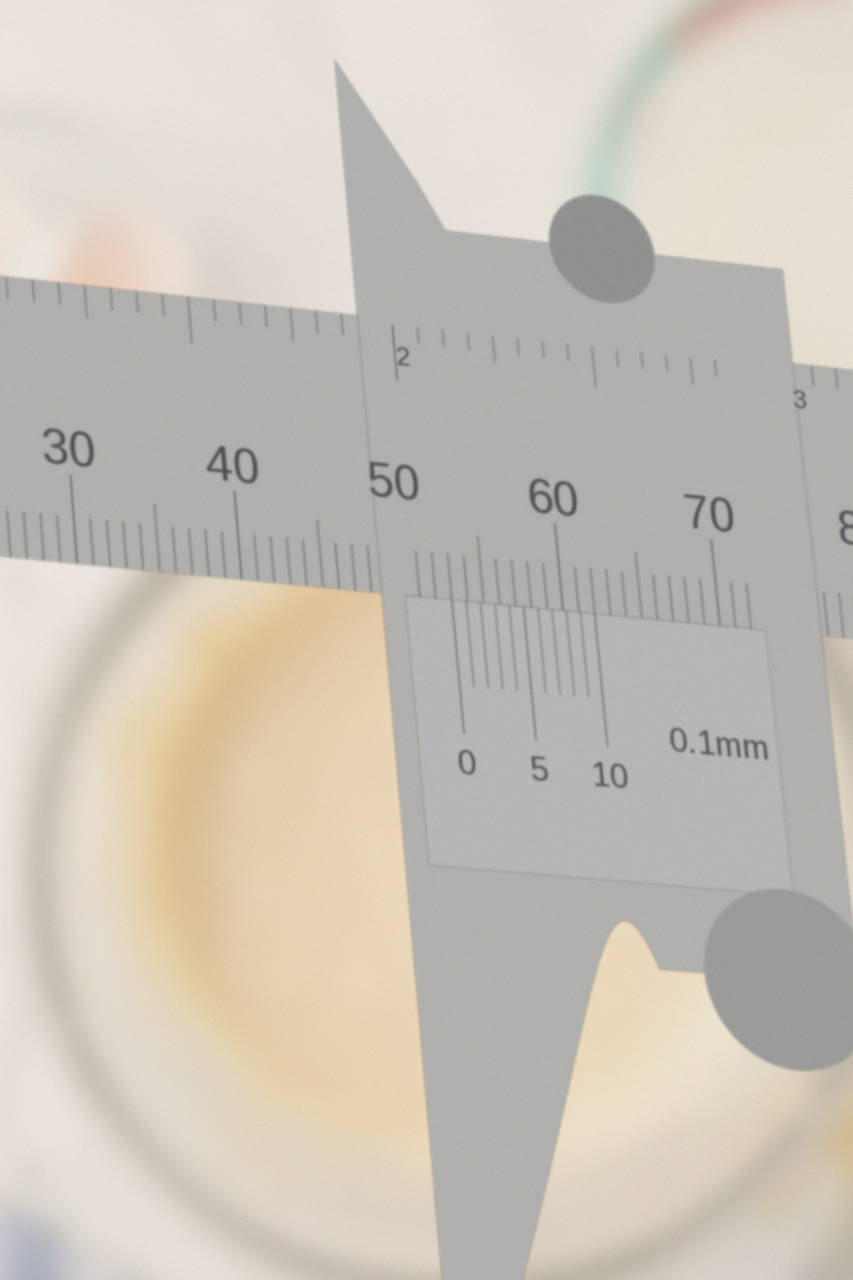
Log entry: 53.0 mm
